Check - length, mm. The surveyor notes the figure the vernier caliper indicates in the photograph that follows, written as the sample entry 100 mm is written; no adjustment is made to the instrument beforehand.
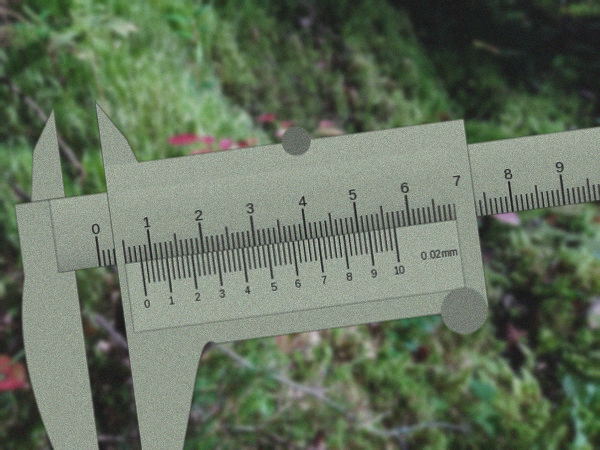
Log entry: 8.0 mm
